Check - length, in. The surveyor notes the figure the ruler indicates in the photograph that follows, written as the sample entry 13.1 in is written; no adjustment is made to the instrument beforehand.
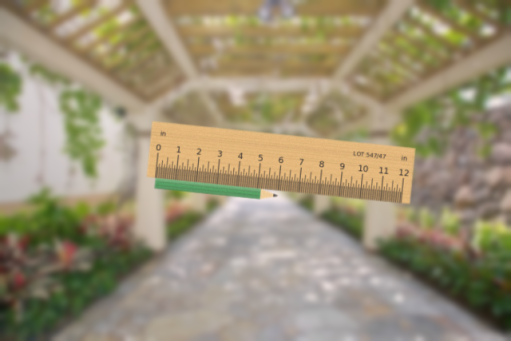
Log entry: 6 in
